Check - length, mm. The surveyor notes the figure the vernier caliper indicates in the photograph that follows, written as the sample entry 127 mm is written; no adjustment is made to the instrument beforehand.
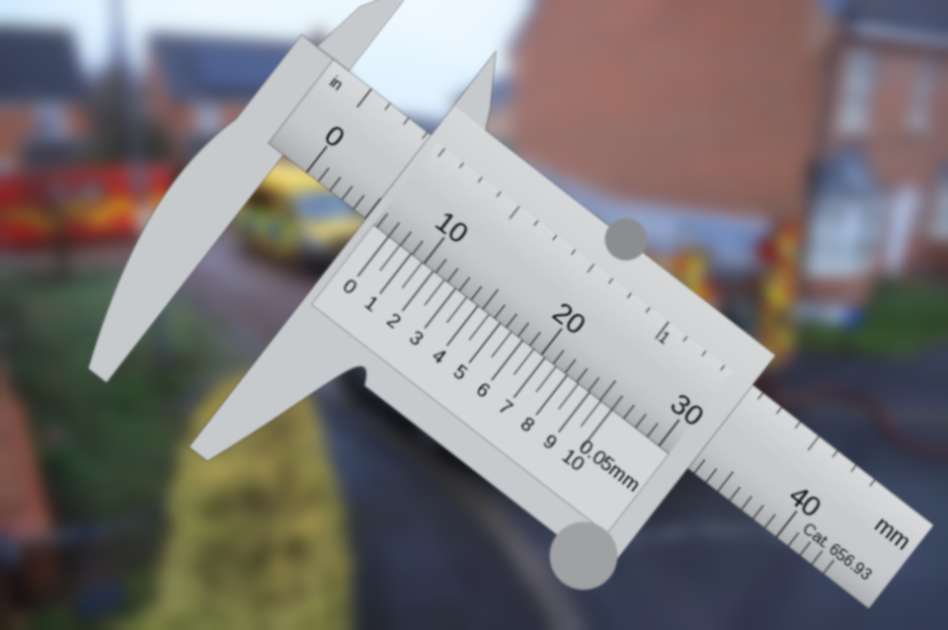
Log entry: 7.0 mm
